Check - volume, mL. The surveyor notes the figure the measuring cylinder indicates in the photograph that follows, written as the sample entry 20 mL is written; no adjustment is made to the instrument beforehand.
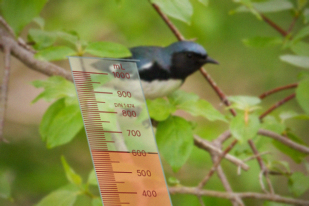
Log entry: 600 mL
